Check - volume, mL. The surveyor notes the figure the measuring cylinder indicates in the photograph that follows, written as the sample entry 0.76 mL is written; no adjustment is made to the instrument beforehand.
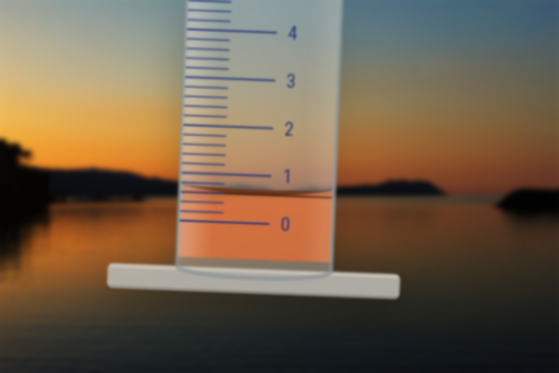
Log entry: 0.6 mL
